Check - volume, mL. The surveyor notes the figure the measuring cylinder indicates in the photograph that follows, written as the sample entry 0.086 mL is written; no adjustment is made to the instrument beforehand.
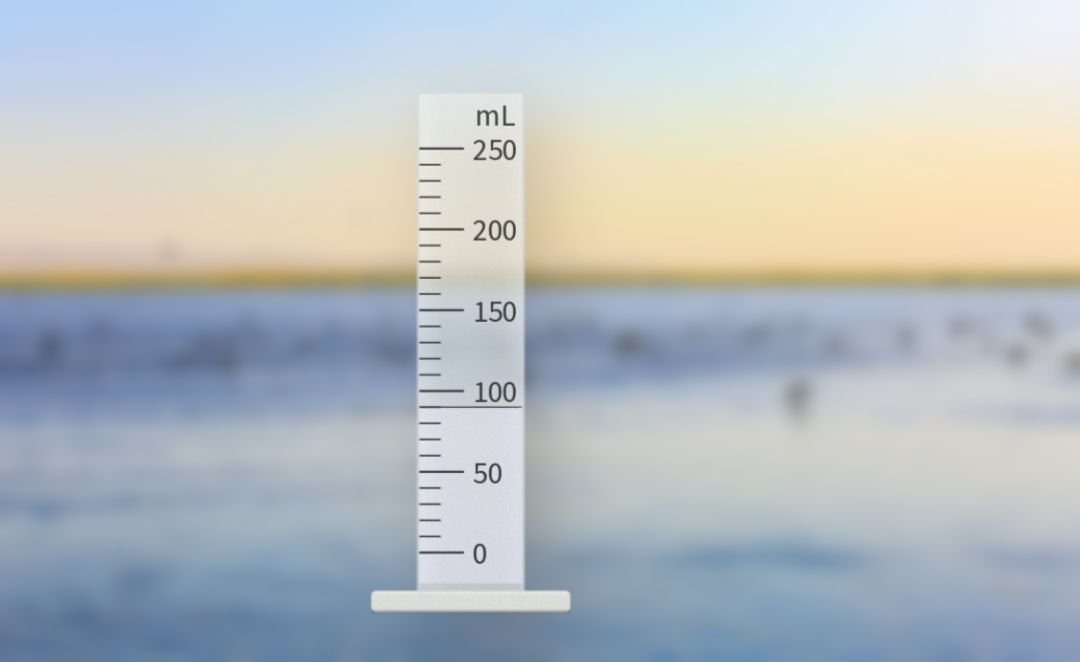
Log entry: 90 mL
